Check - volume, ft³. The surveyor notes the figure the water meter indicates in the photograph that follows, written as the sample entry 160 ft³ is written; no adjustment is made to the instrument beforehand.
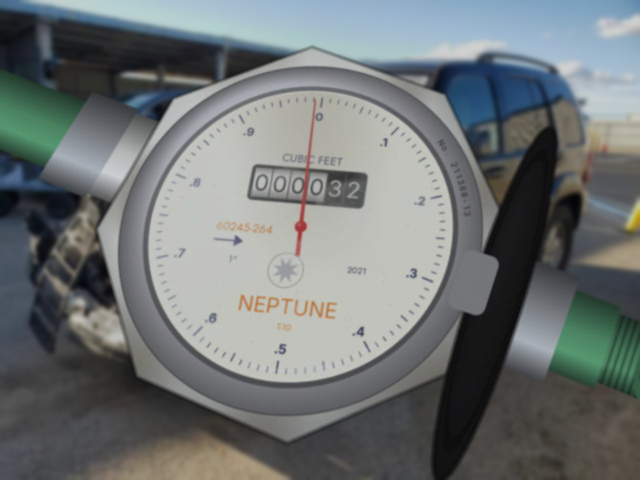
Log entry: 31.99 ft³
